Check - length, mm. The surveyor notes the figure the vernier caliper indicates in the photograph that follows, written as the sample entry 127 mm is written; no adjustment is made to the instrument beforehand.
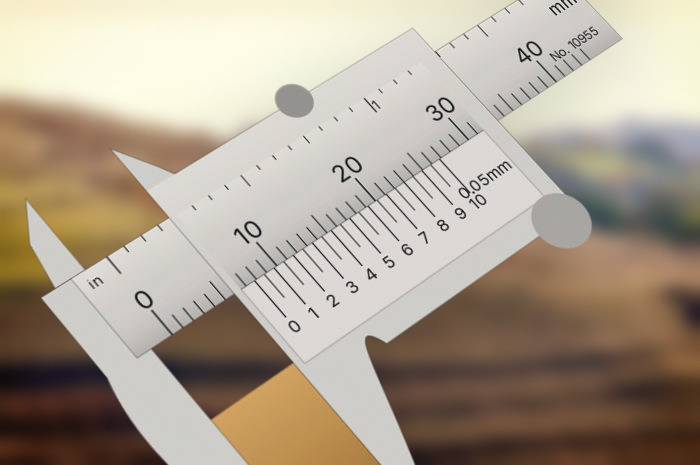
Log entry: 7.8 mm
